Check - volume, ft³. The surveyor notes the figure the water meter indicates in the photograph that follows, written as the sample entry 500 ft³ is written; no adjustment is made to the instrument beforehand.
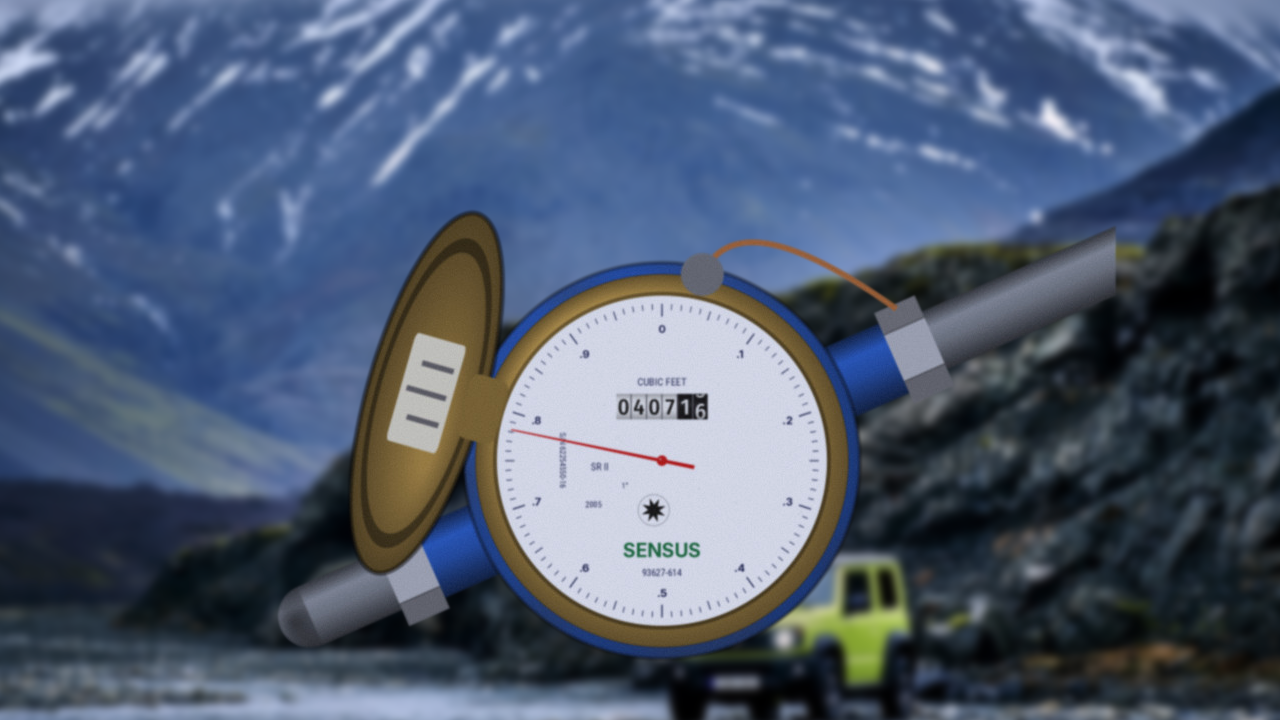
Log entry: 40715.78 ft³
